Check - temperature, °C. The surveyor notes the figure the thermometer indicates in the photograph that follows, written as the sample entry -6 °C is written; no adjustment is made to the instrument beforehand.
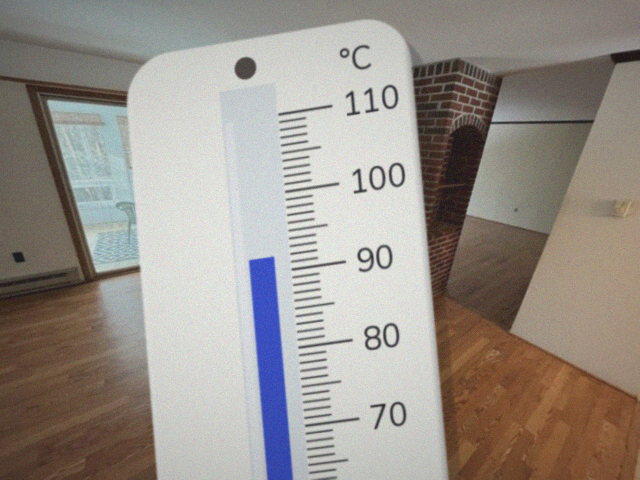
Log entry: 92 °C
